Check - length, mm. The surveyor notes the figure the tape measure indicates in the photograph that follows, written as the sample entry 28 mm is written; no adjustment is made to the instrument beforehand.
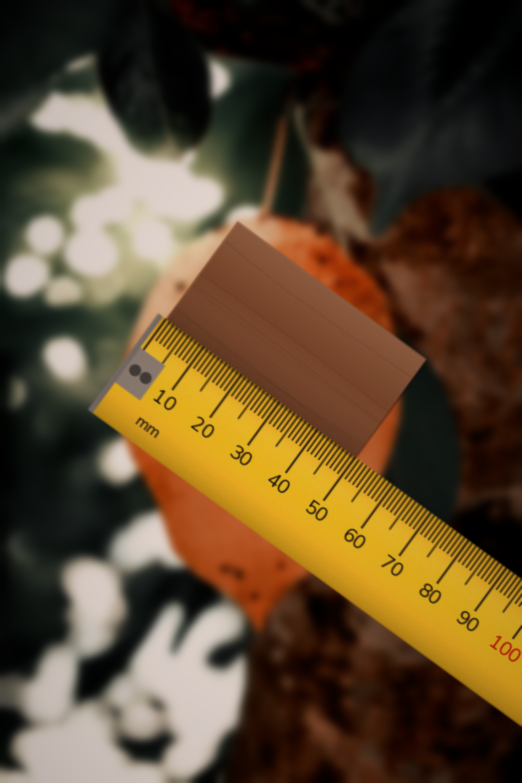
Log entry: 50 mm
